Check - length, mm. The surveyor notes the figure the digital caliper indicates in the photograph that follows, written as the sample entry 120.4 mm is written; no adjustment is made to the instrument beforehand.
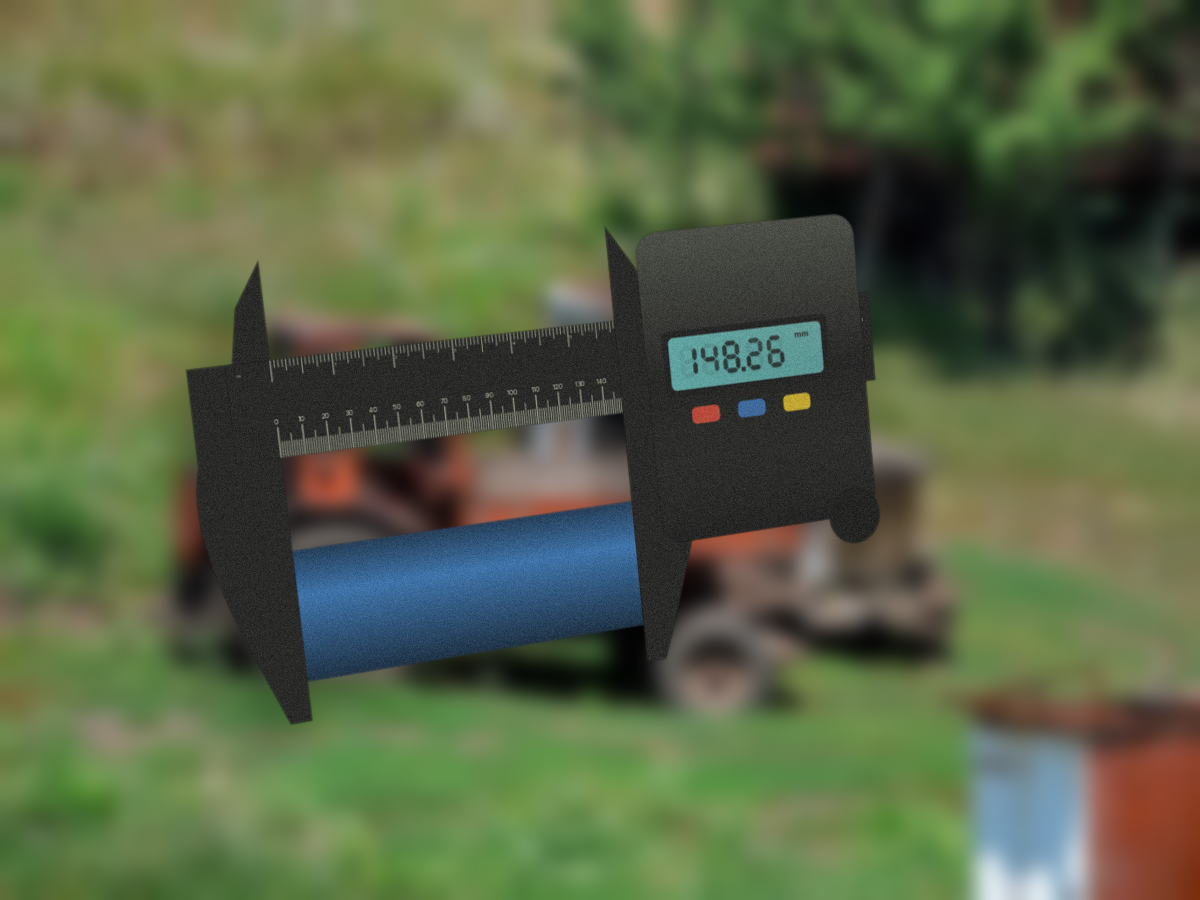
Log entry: 148.26 mm
